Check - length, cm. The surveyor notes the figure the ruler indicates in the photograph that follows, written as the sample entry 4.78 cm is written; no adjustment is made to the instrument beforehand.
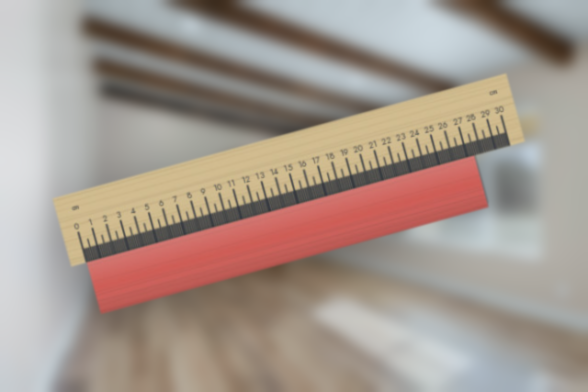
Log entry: 27.5 cm
